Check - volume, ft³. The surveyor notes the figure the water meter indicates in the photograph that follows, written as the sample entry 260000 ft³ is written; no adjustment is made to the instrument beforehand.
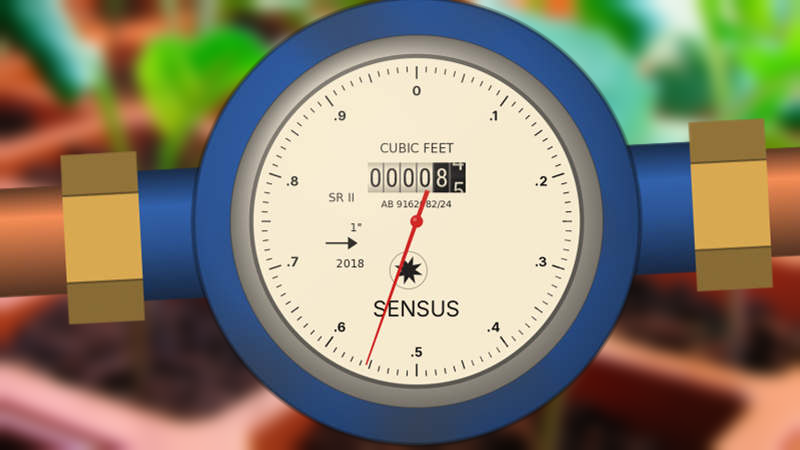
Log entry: 84.55 ft³
